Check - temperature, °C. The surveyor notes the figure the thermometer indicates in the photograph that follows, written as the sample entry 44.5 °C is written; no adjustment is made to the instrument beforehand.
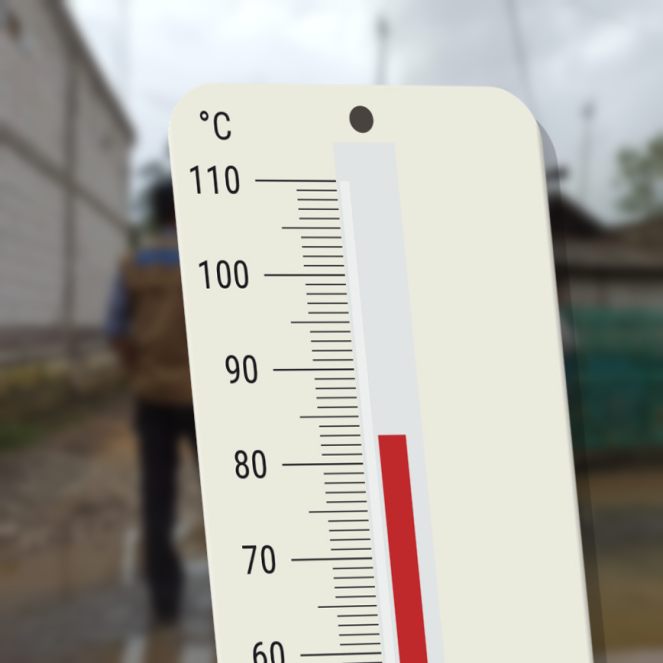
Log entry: 83 °C
